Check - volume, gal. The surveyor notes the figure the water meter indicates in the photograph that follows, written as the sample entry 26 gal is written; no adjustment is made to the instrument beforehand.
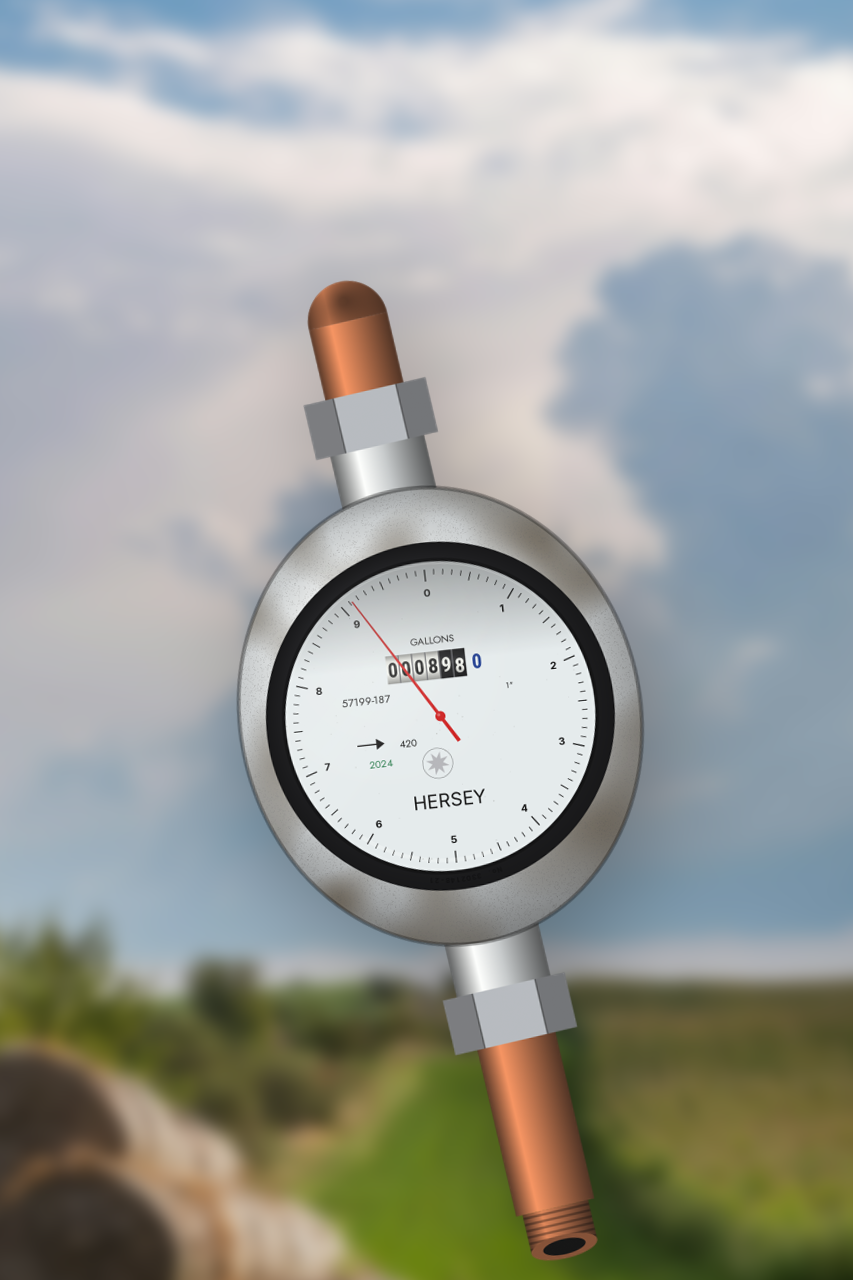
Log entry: 8979.1 gal
